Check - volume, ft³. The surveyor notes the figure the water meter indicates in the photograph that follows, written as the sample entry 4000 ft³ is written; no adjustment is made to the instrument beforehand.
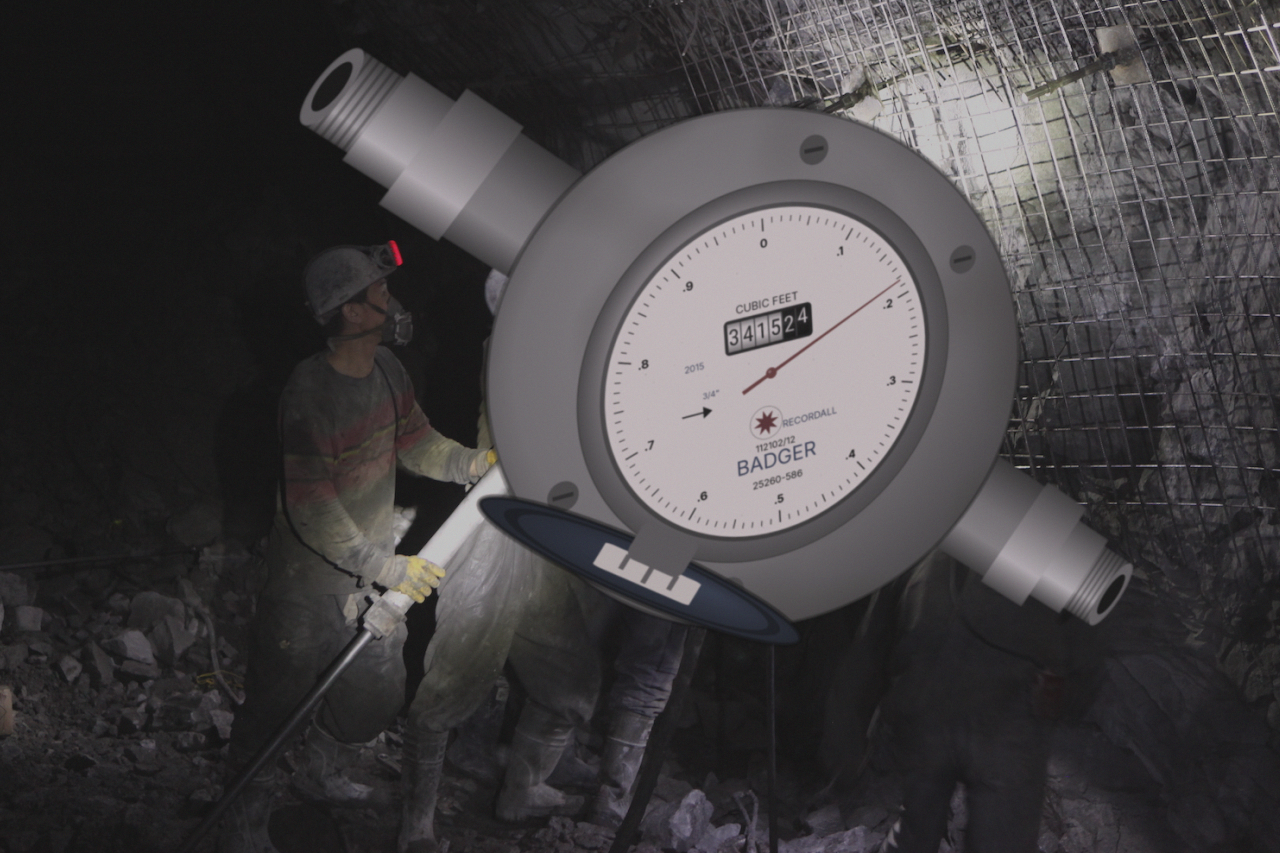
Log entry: 341524.18 ft³
